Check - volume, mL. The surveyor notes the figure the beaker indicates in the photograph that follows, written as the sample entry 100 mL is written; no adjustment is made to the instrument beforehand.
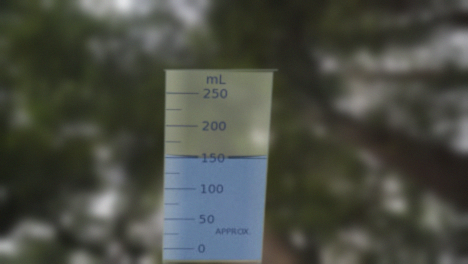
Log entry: 150 mL
